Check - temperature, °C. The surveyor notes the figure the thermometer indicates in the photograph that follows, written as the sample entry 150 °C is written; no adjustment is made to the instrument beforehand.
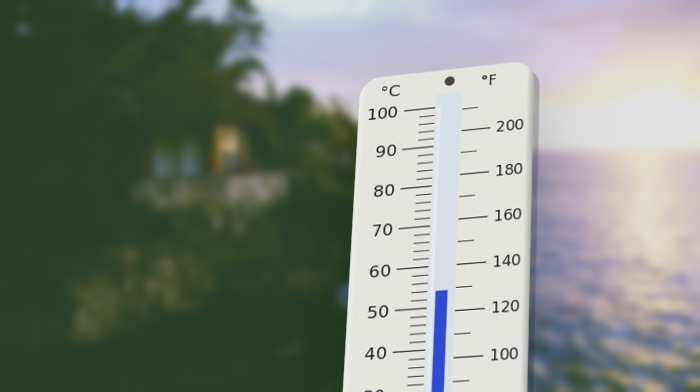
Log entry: 54 °C
